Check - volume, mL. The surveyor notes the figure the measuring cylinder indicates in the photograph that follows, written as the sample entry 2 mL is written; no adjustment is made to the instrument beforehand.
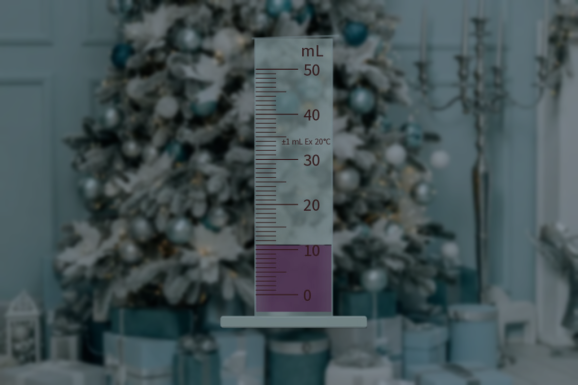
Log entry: 11 mL
